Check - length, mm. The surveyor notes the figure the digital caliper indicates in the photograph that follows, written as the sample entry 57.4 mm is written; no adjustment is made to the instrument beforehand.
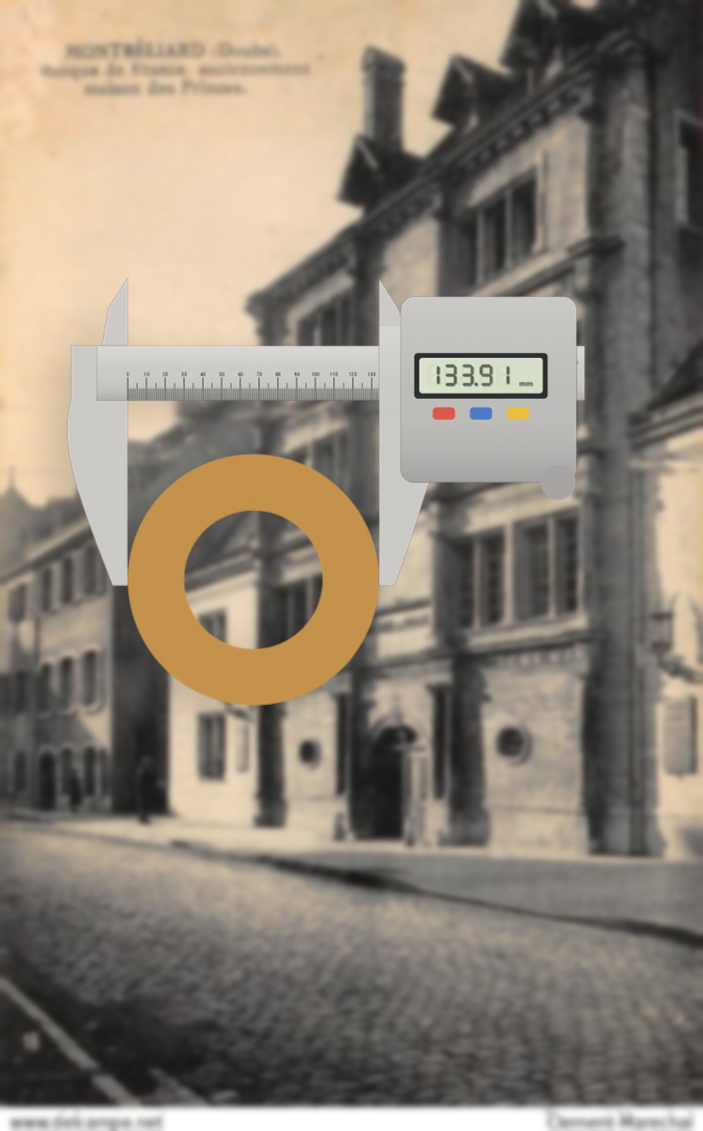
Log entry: 133.91 mm
